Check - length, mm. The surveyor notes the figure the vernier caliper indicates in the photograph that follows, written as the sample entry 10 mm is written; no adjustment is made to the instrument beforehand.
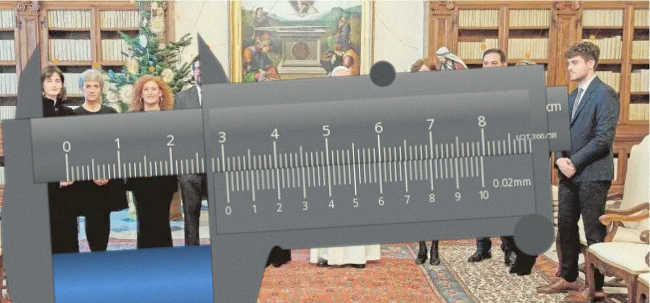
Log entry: 30.5 mm
